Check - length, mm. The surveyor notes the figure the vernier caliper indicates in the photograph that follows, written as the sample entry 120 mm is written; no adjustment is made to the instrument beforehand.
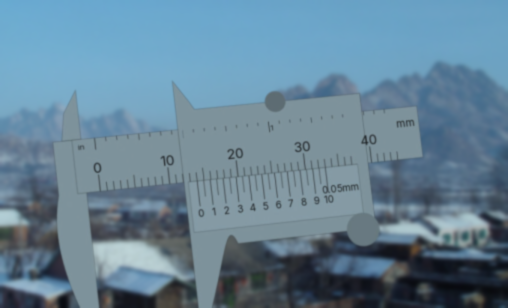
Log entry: 14.0 mm
